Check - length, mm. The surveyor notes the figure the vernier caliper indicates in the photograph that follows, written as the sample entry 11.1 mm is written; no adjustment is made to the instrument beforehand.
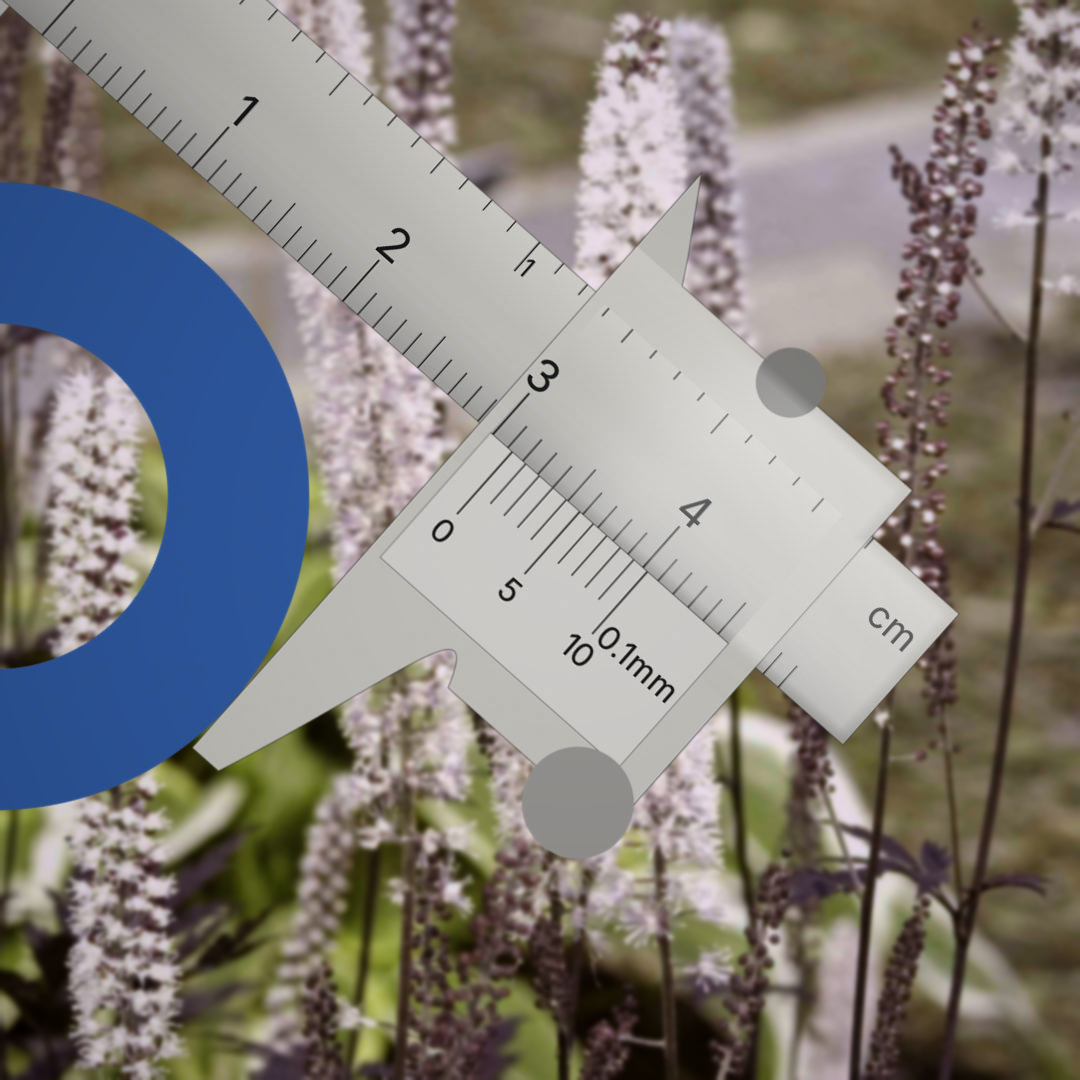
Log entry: 31.3 mm
